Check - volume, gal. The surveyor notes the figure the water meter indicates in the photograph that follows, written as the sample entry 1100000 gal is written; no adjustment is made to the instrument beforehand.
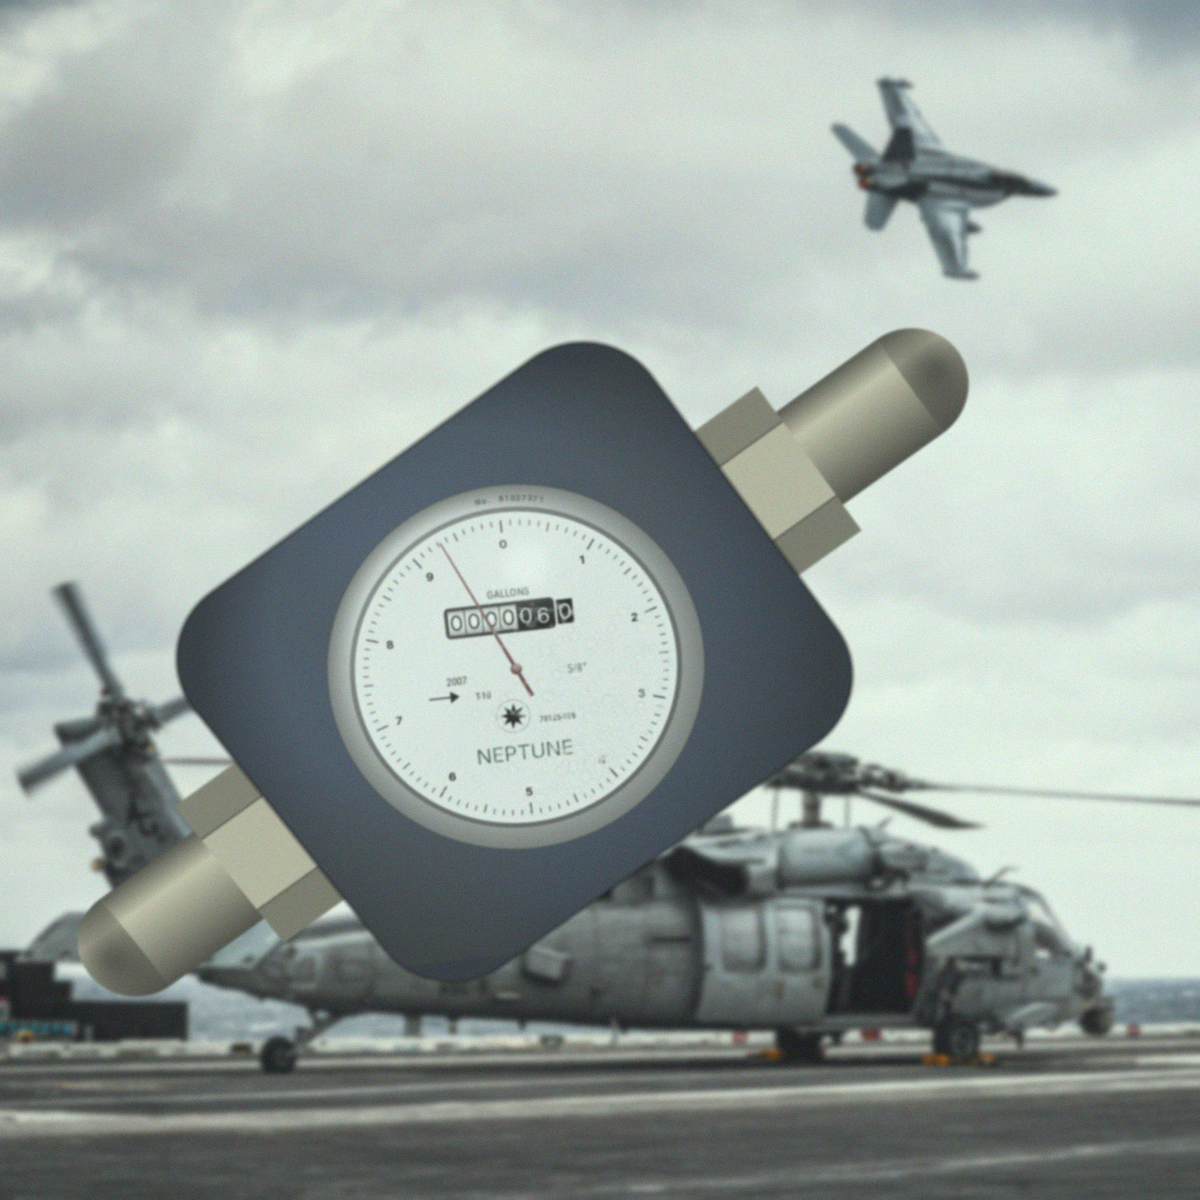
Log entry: 59.3 gal
